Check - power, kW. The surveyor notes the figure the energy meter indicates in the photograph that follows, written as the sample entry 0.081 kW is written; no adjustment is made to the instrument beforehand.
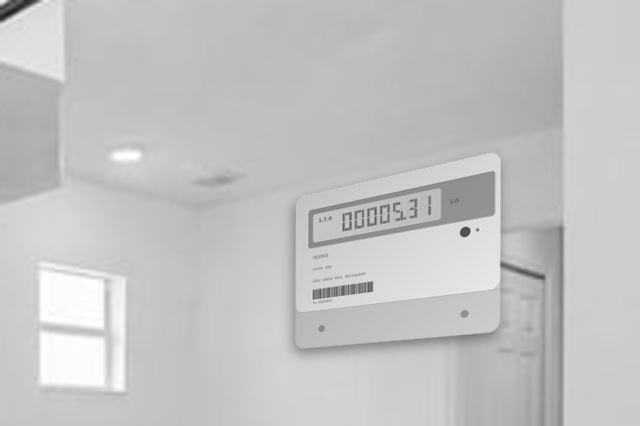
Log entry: 5.31 kW
